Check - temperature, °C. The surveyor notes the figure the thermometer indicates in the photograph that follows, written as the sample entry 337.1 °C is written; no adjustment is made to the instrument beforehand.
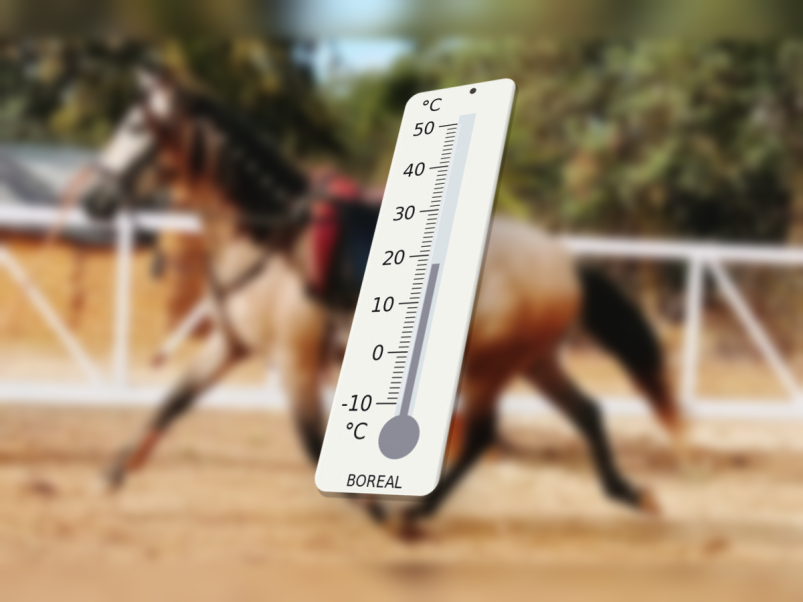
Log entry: 18 °C
